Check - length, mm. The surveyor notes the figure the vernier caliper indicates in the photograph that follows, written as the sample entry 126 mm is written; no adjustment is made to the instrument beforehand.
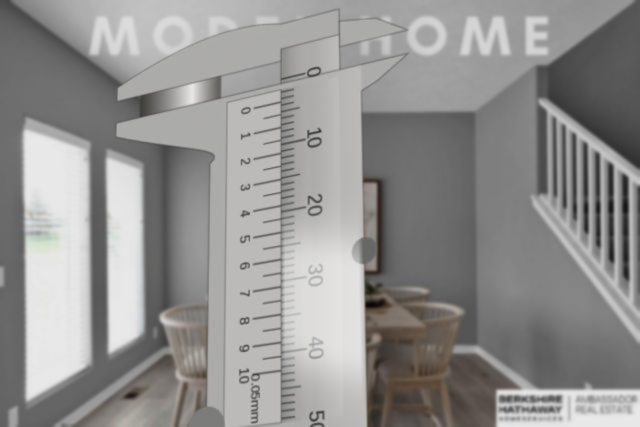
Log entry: 3.5 mm
